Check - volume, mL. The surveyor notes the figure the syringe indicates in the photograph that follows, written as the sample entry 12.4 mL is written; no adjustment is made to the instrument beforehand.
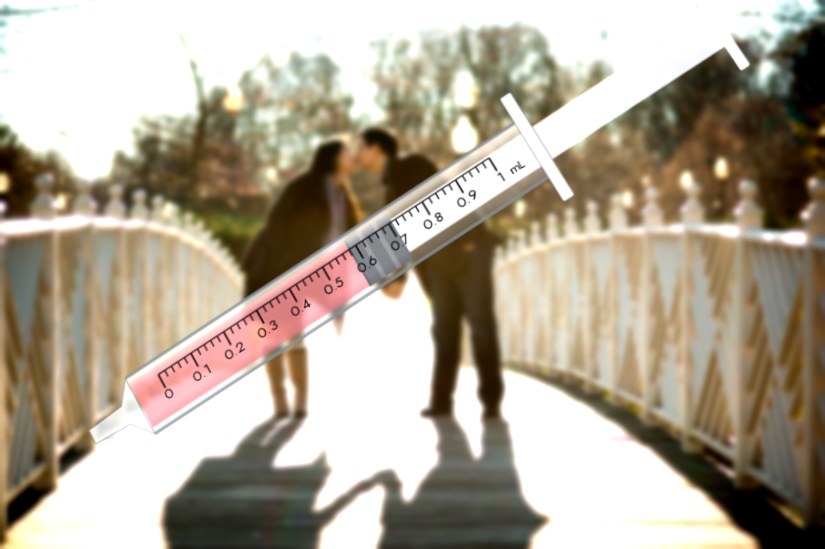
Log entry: 0.58 mL
